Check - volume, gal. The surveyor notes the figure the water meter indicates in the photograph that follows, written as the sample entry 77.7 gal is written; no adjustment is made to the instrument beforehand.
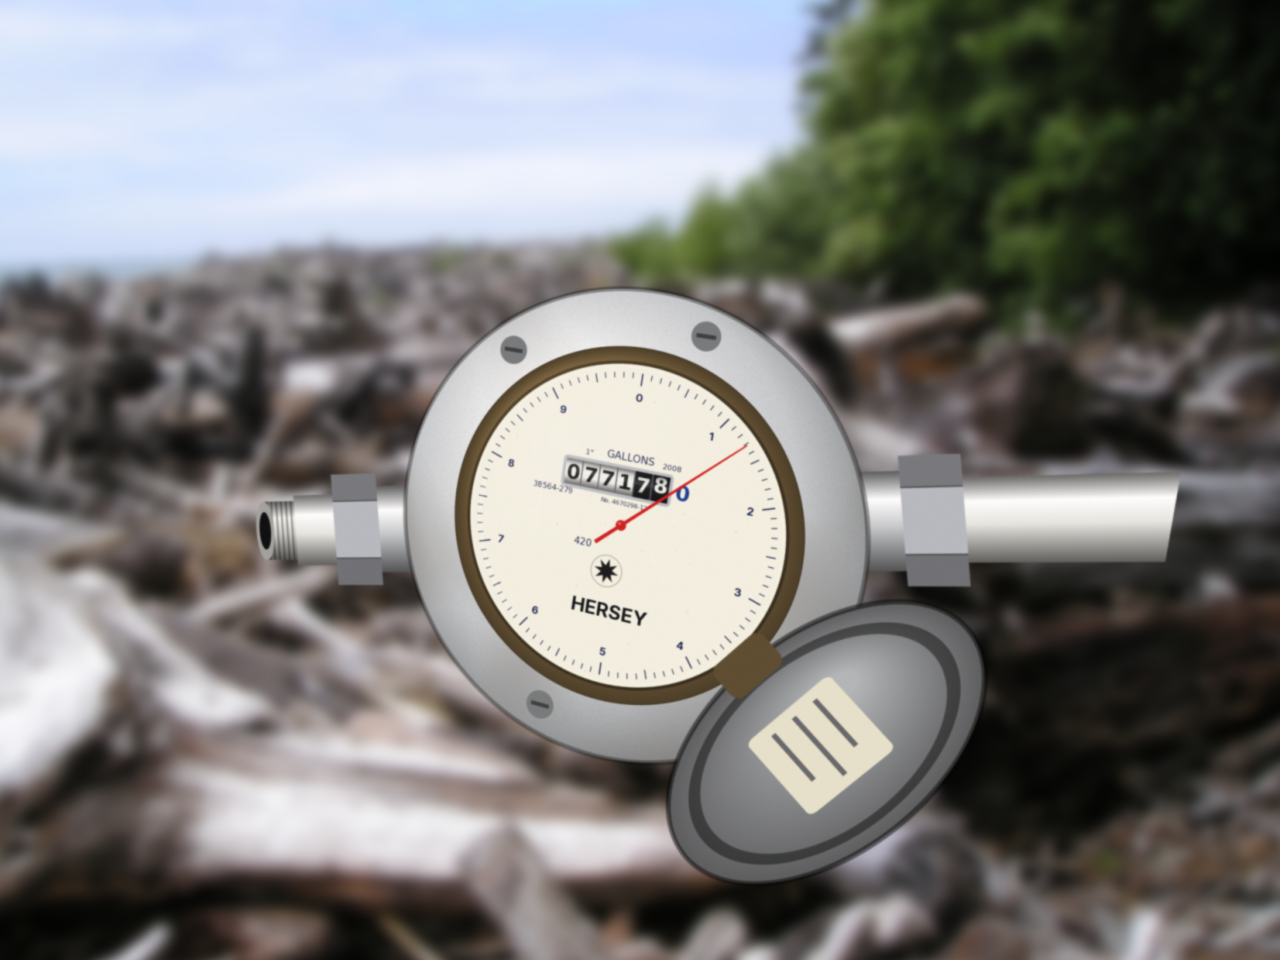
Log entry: 771781.3 gal
